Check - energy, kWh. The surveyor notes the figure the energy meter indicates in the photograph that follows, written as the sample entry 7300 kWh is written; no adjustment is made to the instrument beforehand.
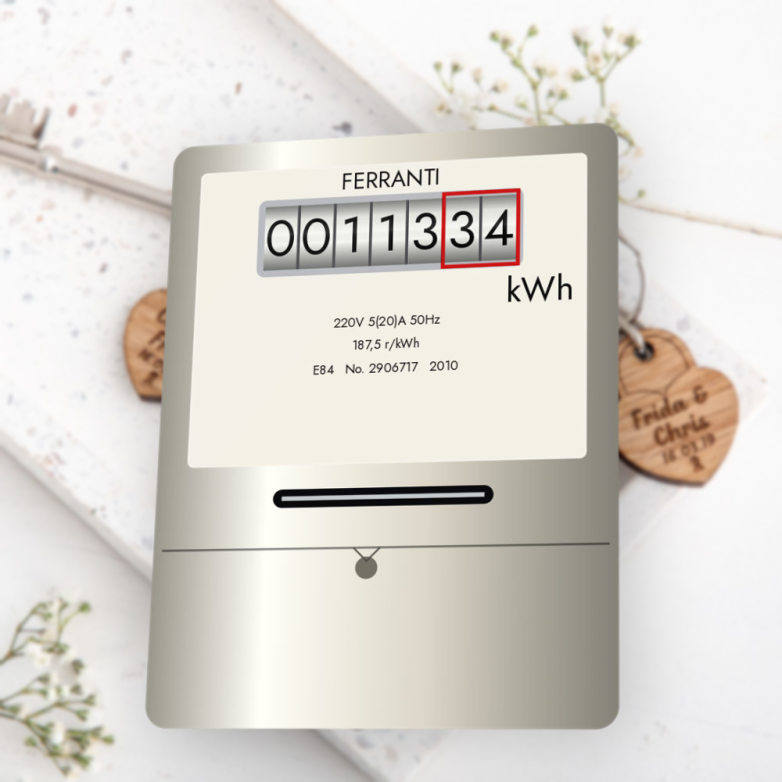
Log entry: 113.34 kWh
